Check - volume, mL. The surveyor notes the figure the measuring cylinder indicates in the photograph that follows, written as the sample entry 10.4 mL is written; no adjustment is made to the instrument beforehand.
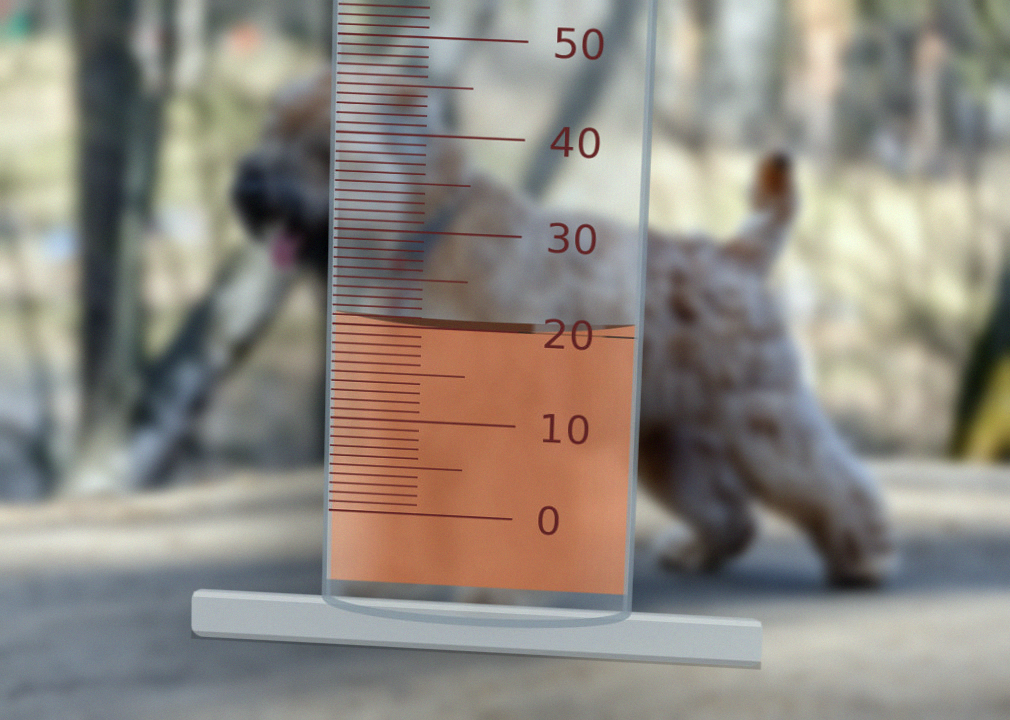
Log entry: 20 mL
